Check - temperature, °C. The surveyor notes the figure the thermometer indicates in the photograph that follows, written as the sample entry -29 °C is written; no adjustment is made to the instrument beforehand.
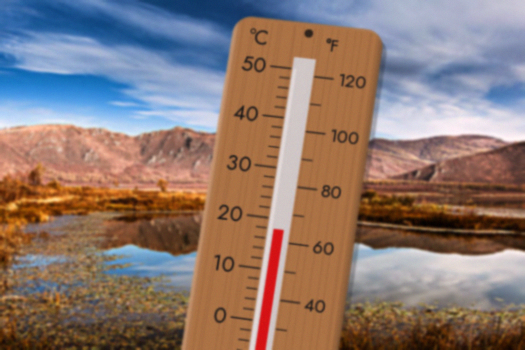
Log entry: 18 °C
